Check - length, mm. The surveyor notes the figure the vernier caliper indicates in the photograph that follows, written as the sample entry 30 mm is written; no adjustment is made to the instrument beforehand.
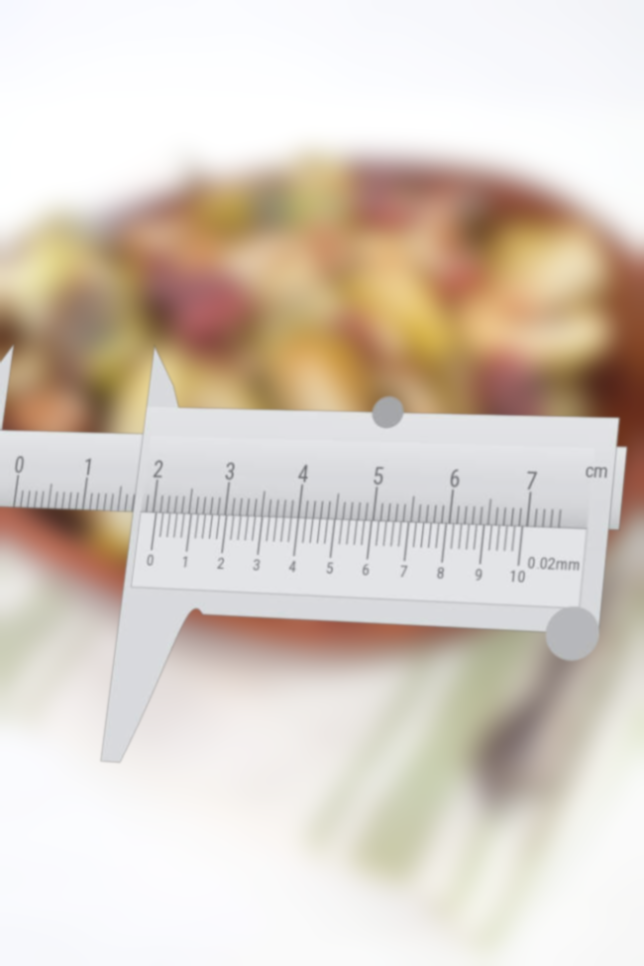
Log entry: 20.4 mm
